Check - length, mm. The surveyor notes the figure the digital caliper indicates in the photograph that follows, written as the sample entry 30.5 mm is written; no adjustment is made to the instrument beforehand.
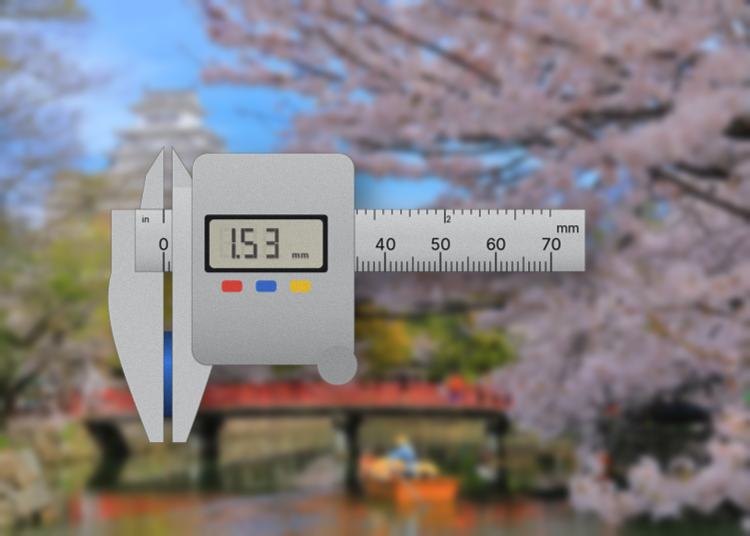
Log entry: 1.53 mm
